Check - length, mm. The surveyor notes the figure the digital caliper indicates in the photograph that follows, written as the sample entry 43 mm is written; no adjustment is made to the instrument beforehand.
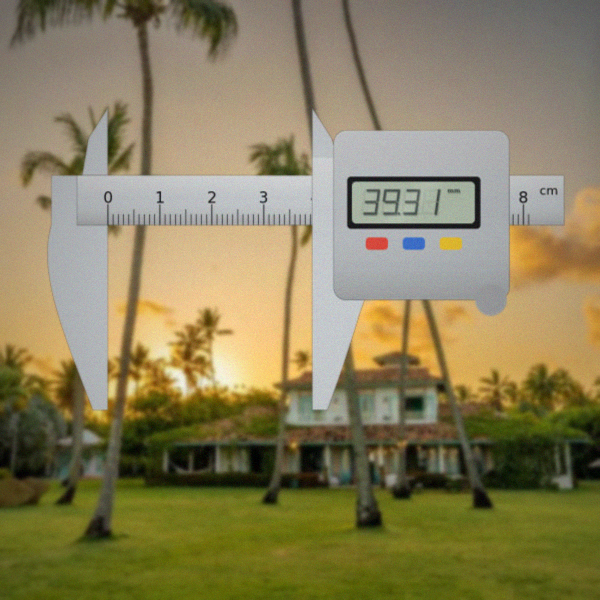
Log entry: 39.31 mm
